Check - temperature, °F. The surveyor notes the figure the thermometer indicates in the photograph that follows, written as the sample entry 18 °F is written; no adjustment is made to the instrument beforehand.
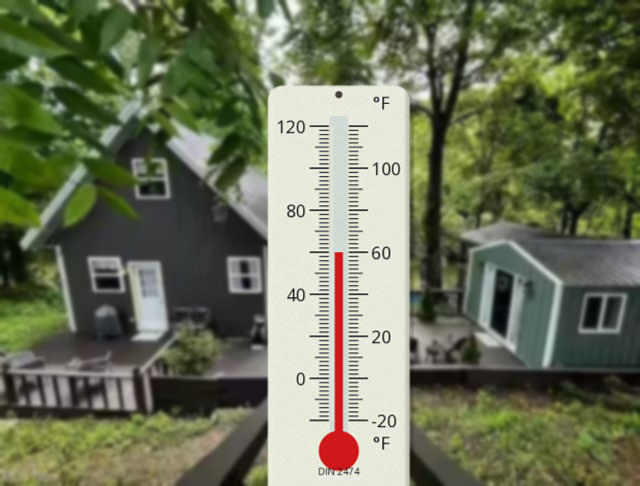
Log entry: 60 °F
